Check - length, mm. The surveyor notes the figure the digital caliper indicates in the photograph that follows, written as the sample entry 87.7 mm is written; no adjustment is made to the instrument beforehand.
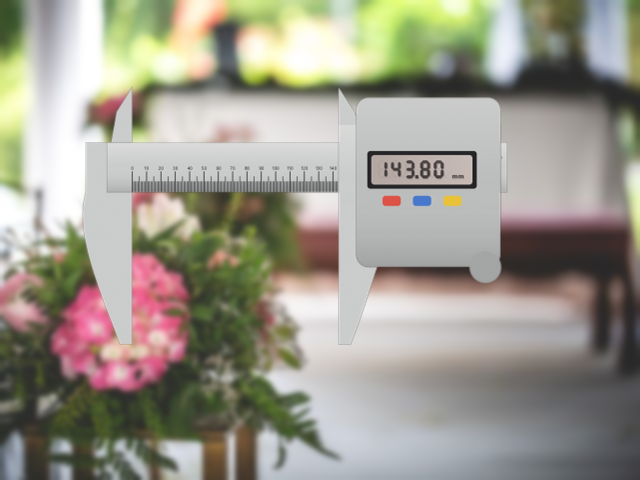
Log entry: 143.80 mm
